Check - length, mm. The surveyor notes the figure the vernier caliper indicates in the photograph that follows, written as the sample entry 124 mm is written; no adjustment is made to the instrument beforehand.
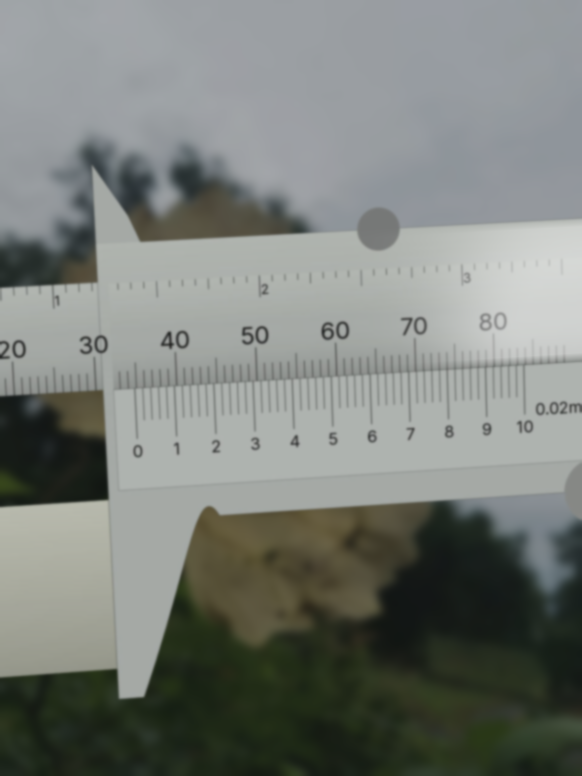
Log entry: 34.8 mm
